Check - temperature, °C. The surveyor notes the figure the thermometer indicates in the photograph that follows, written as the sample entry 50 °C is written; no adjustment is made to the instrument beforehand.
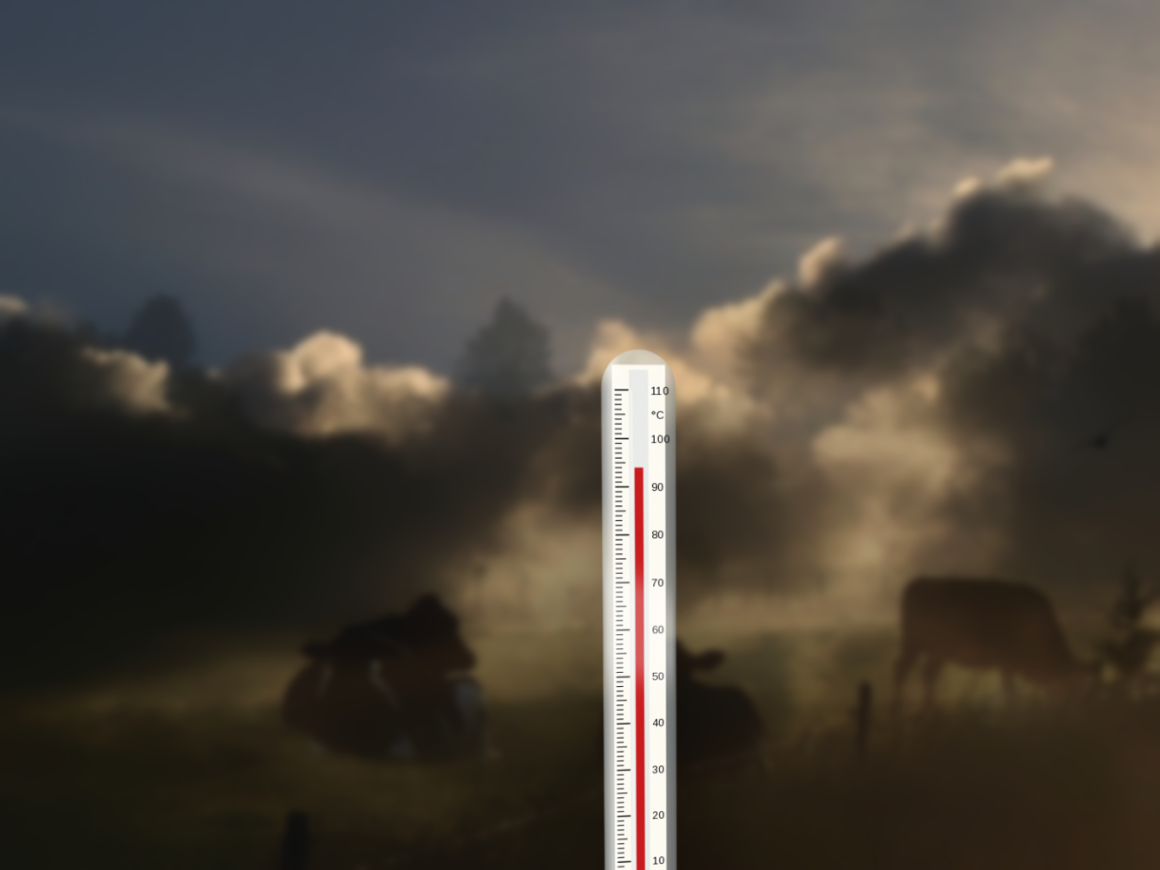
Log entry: 94 °C
